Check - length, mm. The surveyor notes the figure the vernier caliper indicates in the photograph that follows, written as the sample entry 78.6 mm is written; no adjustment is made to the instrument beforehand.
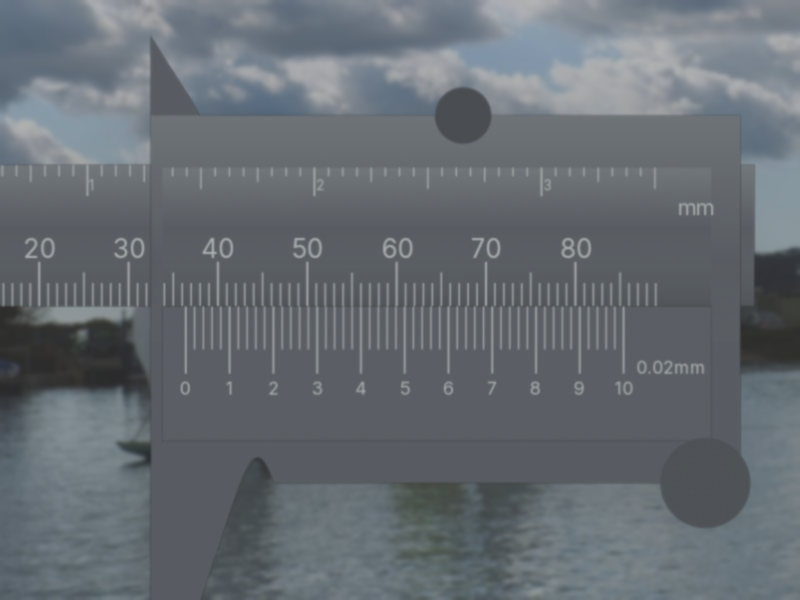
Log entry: 36.4 mm
